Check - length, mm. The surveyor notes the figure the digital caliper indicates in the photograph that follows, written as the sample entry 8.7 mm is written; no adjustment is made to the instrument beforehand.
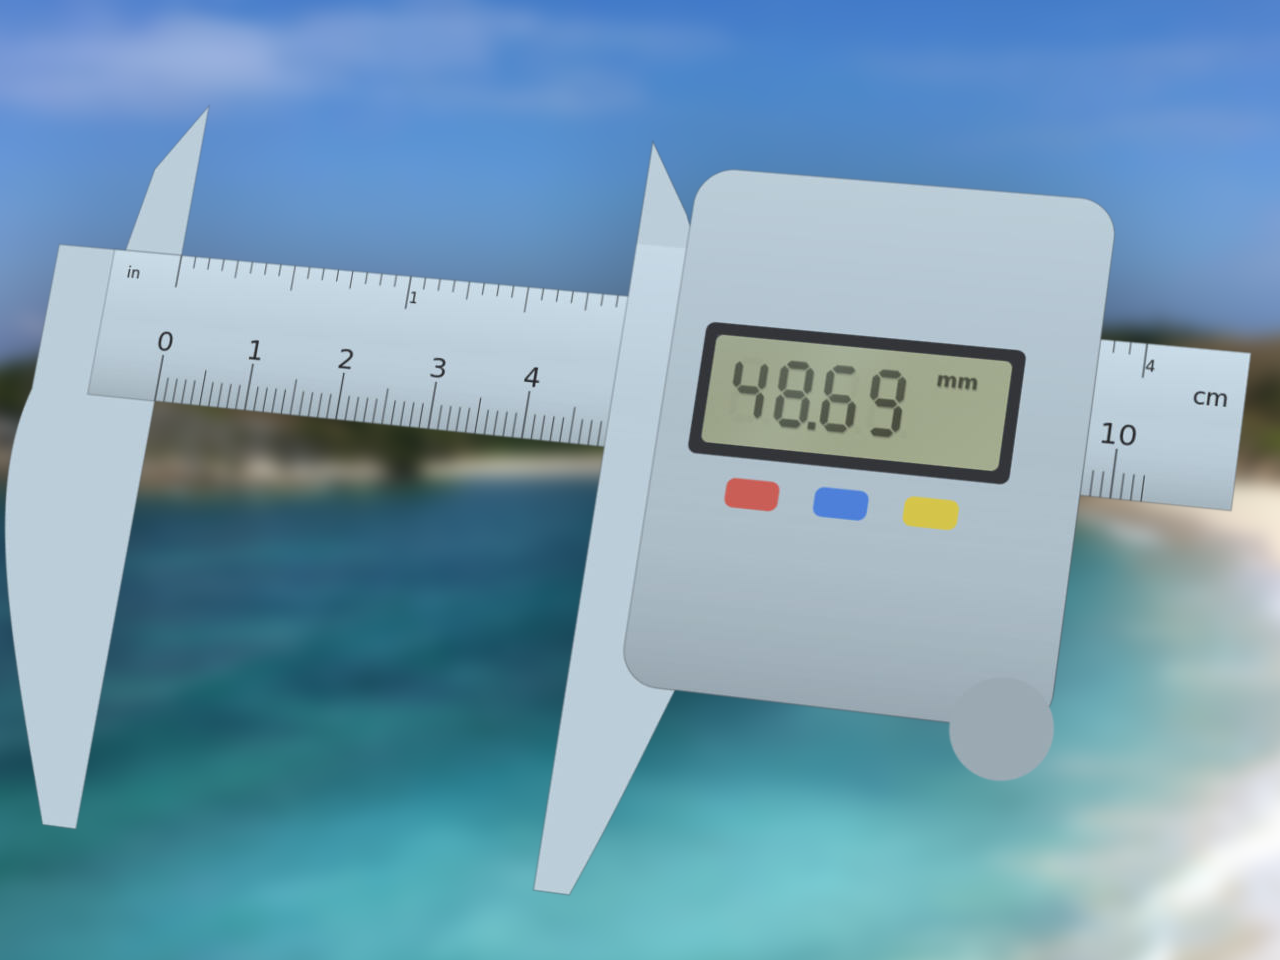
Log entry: 48.69 mm
